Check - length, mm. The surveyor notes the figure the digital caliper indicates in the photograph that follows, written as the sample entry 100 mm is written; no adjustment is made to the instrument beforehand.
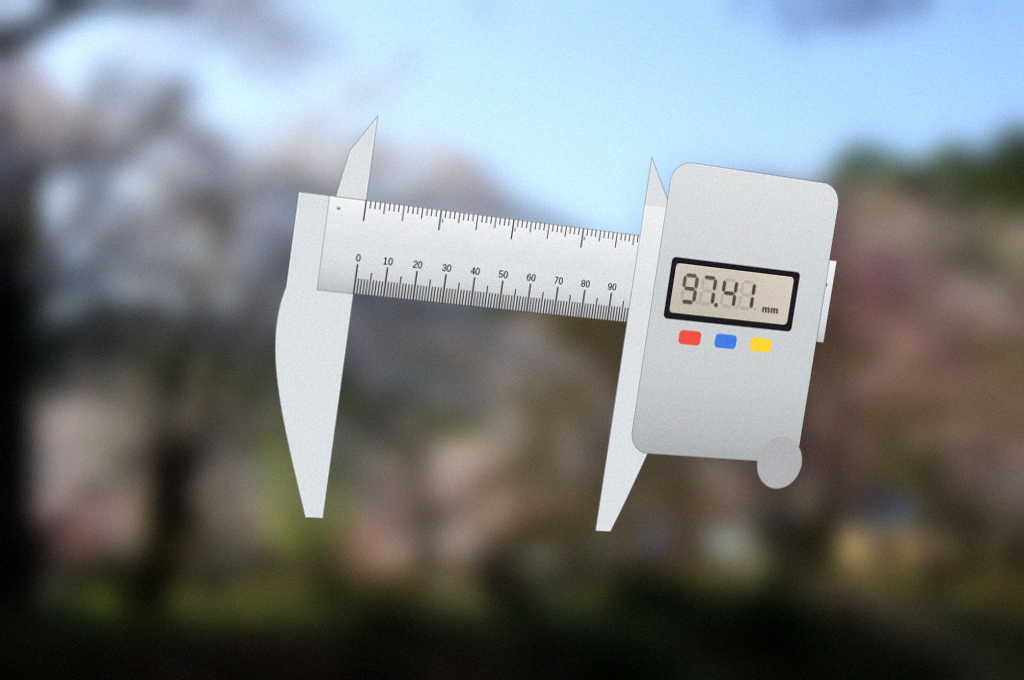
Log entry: 97.41 mm
